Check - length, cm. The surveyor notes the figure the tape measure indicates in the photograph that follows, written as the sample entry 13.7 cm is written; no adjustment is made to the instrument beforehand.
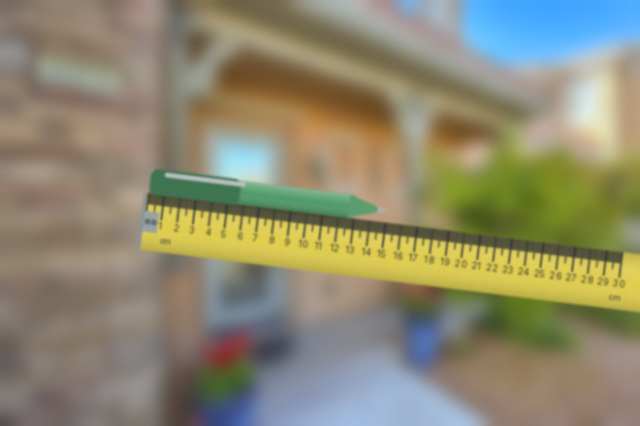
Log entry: 15 cm
